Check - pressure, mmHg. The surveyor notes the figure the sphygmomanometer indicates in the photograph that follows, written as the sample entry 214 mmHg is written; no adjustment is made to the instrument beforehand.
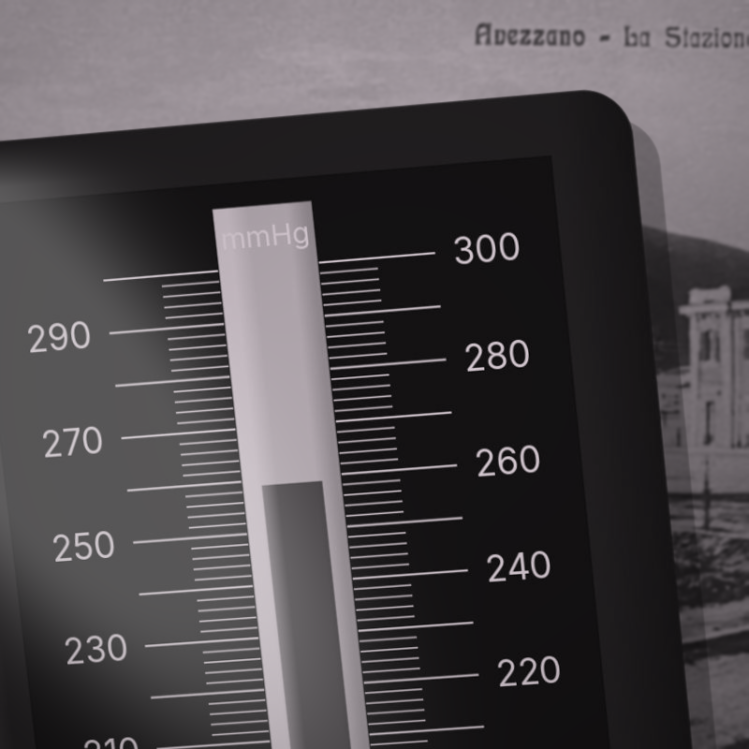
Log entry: 259 mmHg
